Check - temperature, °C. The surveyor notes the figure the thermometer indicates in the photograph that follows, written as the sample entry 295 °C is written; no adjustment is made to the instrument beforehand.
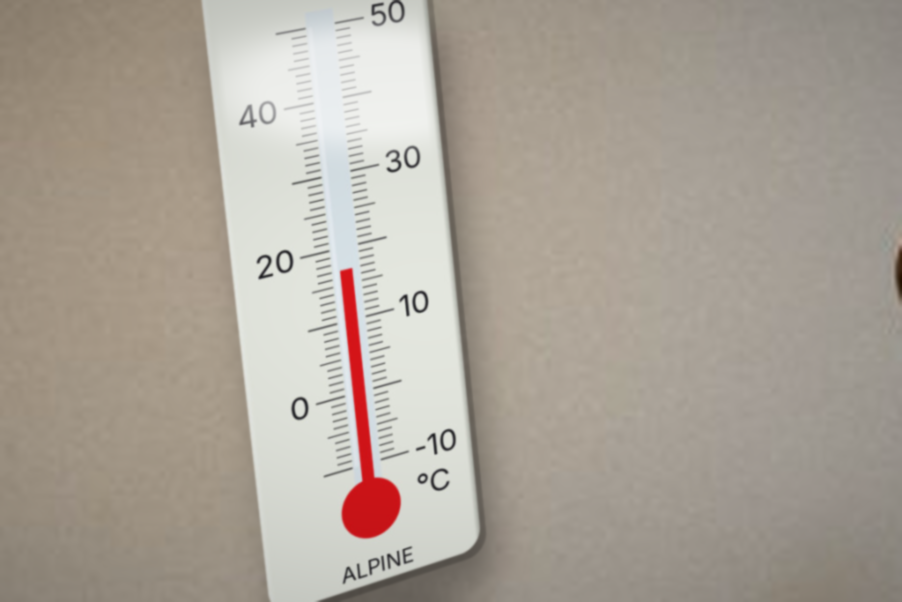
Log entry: 17 °C
